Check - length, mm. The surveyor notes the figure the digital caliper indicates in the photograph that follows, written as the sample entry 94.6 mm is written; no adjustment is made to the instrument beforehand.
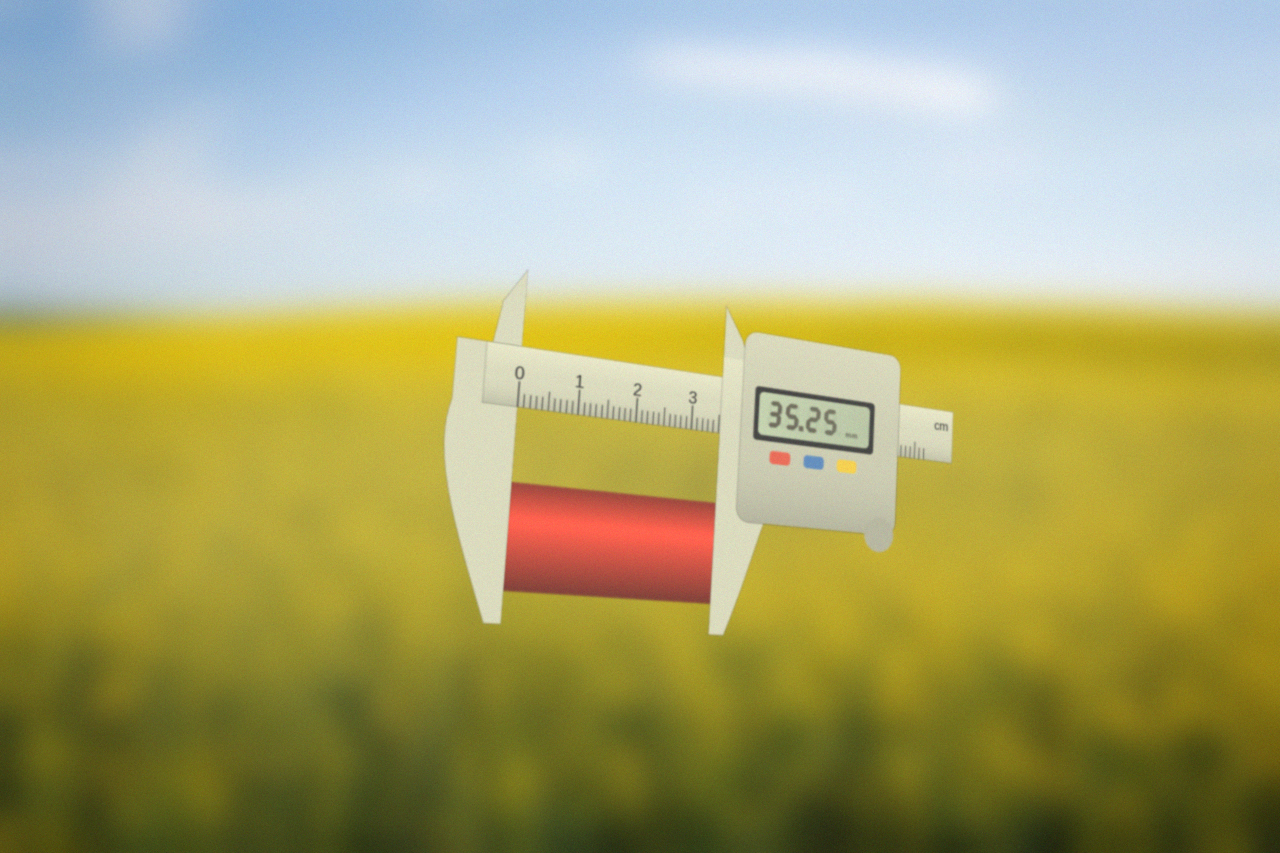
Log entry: 35.25 mm
